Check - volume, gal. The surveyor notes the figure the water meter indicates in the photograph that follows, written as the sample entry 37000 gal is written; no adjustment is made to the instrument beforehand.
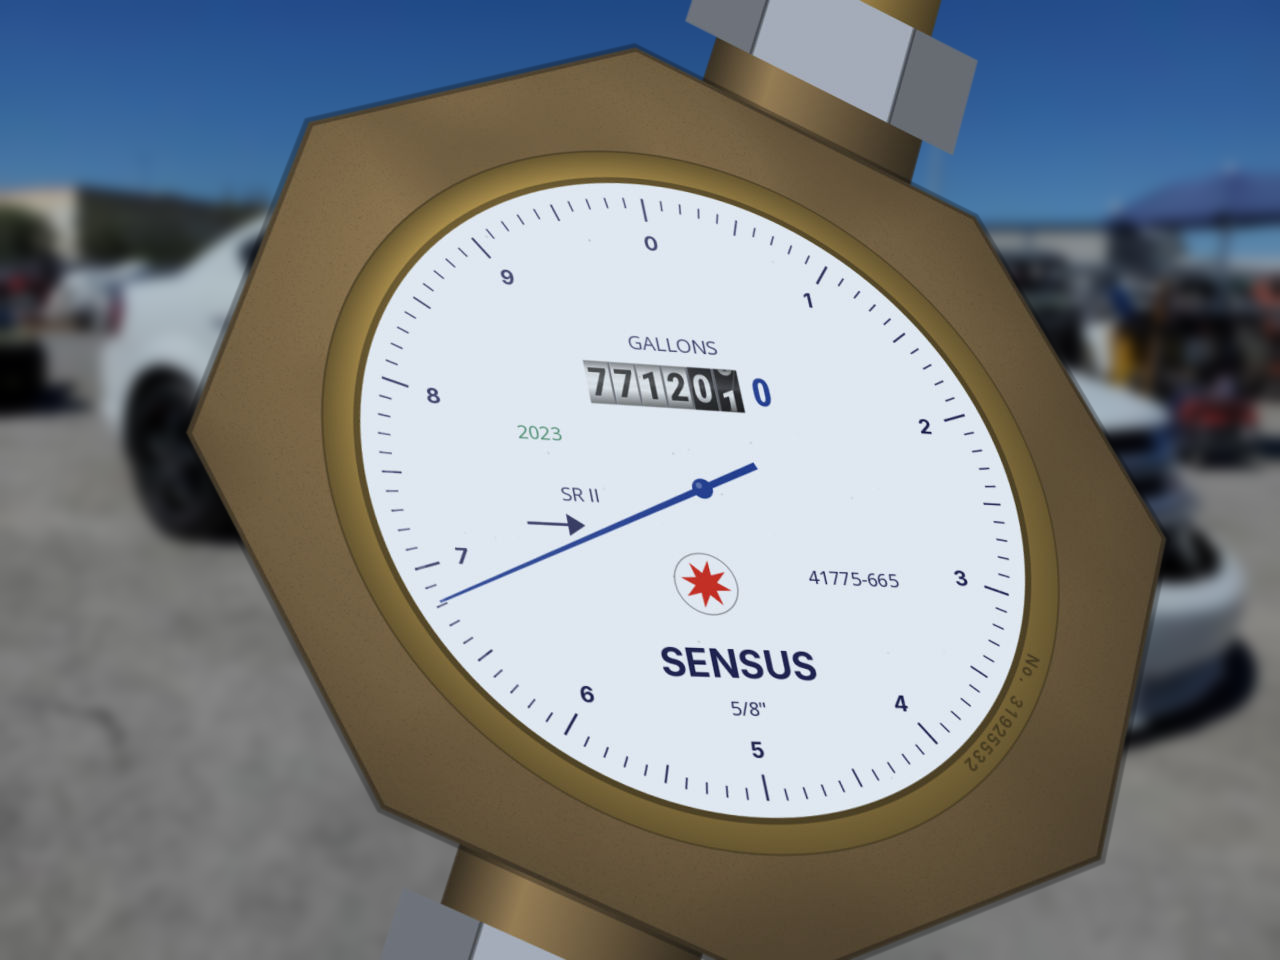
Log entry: 7712006.8 gal
